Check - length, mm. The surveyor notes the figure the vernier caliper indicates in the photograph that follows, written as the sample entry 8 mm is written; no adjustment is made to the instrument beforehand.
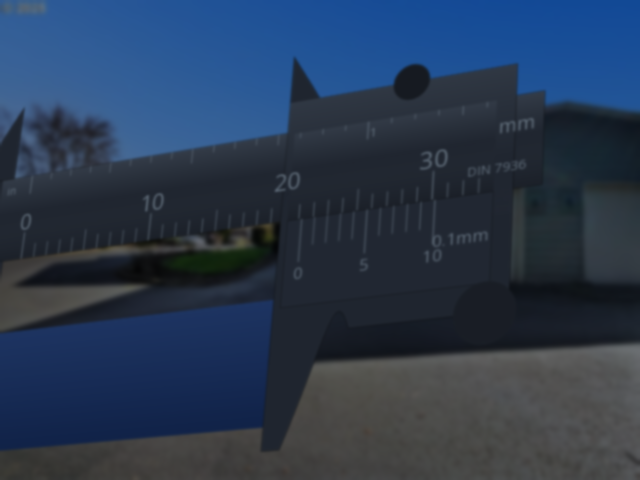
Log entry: 21.2 mm
